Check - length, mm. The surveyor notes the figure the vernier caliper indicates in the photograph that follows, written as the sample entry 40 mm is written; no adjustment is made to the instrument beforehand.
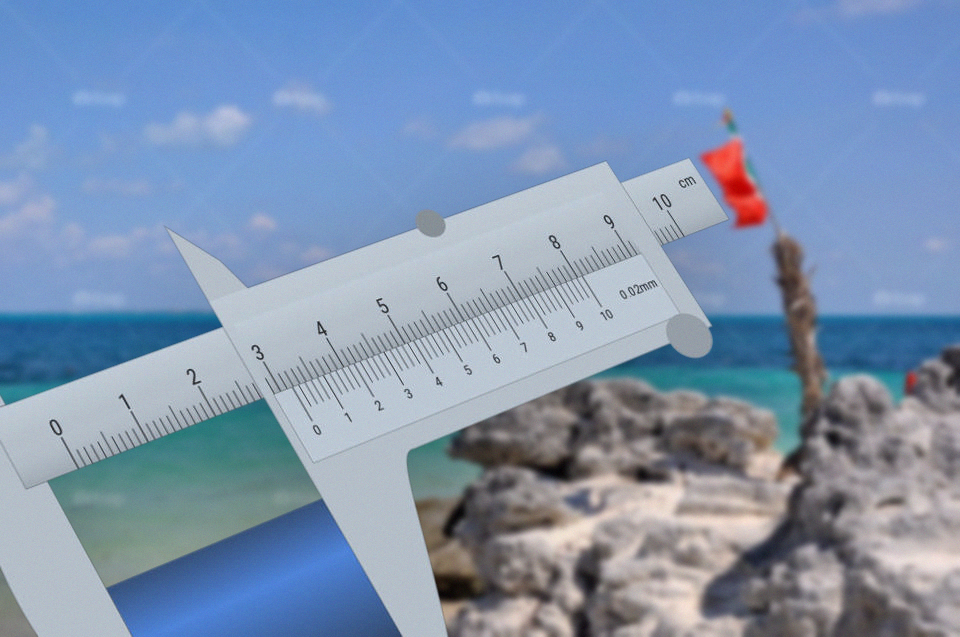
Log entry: 31.8 mm
